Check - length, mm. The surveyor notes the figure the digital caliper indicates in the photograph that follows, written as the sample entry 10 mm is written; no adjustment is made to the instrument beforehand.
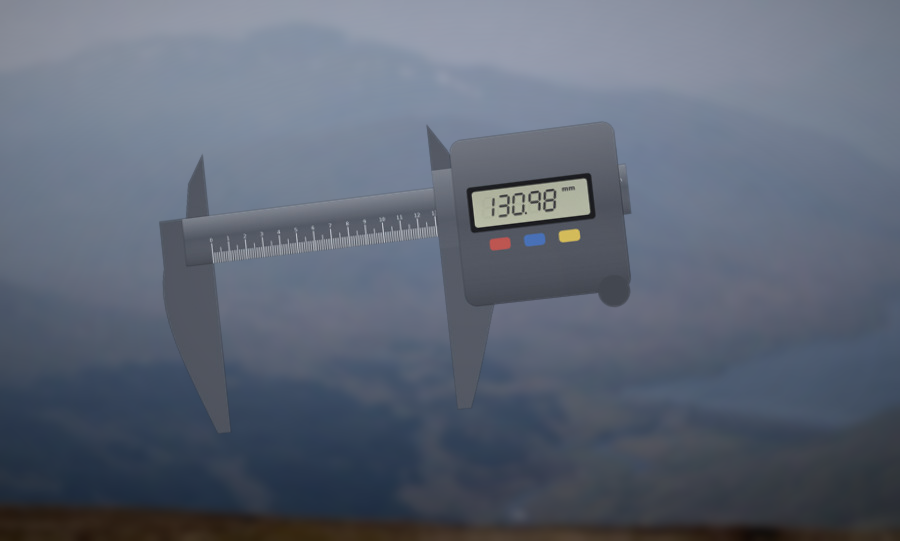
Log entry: 130.98 mm
